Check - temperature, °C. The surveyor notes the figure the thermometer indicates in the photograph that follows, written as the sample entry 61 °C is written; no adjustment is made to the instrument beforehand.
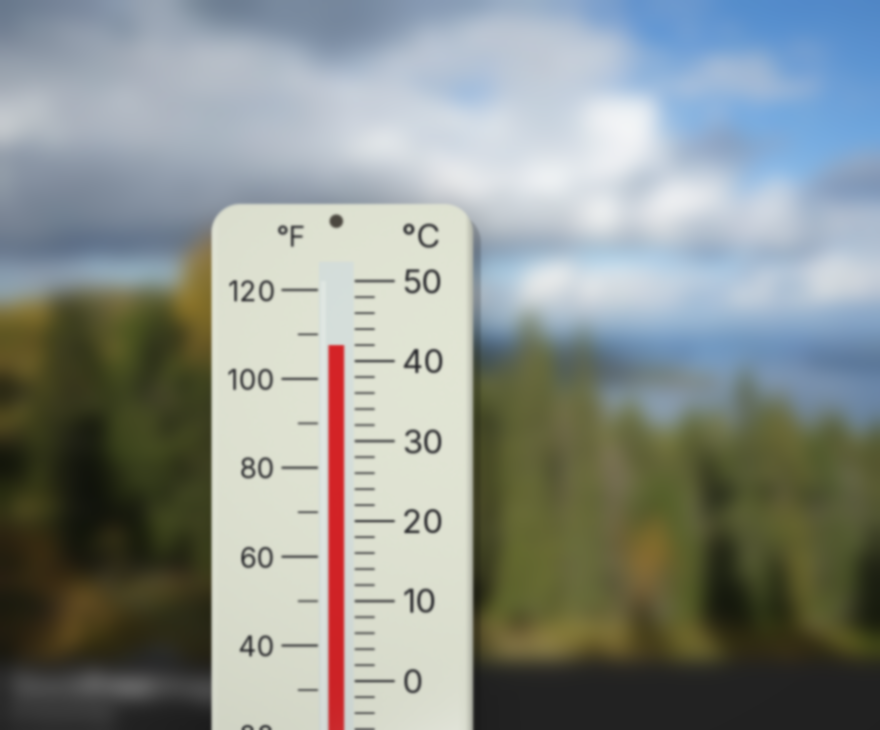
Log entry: 42 °C
